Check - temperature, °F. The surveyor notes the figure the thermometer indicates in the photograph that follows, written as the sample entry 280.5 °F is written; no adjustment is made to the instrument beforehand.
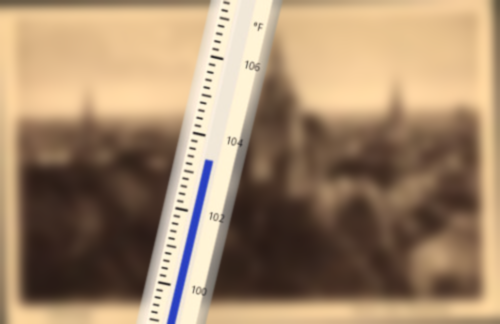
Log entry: 103.4 °F
